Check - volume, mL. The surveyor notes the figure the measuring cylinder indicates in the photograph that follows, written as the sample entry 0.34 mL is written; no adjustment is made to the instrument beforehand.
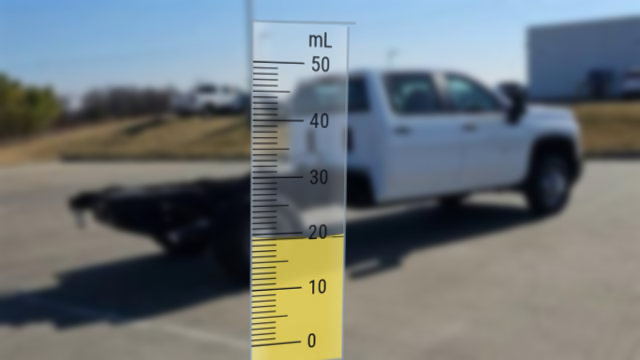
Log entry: 19 mL
